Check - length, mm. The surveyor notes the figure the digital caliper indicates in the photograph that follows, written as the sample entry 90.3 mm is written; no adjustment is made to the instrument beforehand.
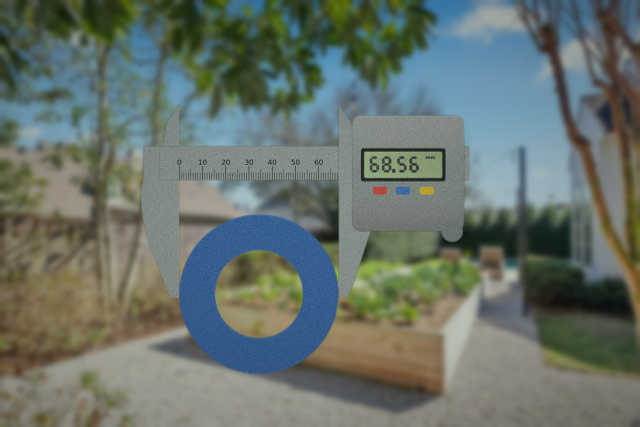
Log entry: 68.56 mm
